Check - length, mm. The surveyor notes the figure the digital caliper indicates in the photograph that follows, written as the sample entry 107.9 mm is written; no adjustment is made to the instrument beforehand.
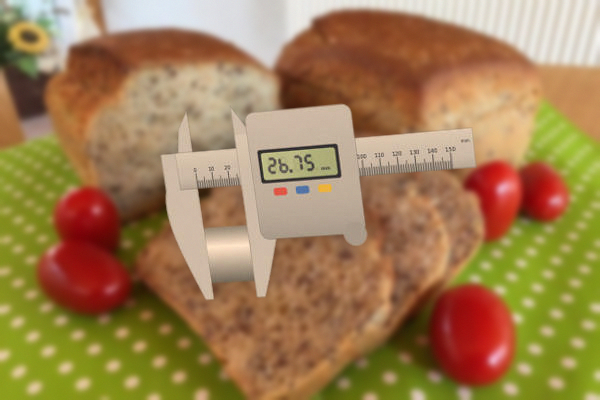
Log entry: 26.75 mm
